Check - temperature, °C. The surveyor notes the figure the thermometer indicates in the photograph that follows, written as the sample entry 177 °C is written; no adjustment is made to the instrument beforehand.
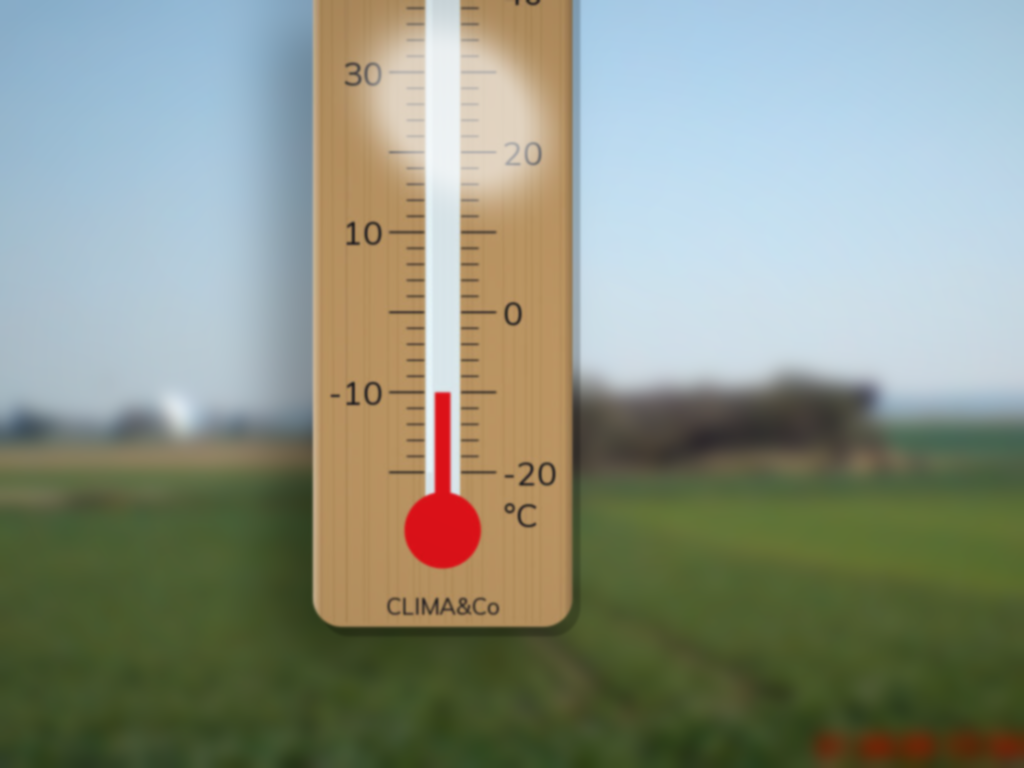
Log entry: -10 °C
